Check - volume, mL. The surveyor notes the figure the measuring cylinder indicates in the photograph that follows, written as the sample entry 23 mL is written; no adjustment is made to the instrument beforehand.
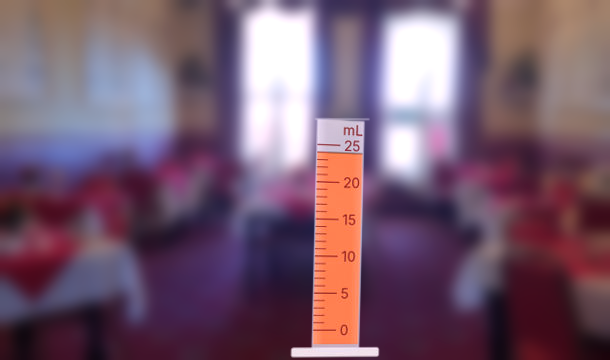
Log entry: 24 mL
